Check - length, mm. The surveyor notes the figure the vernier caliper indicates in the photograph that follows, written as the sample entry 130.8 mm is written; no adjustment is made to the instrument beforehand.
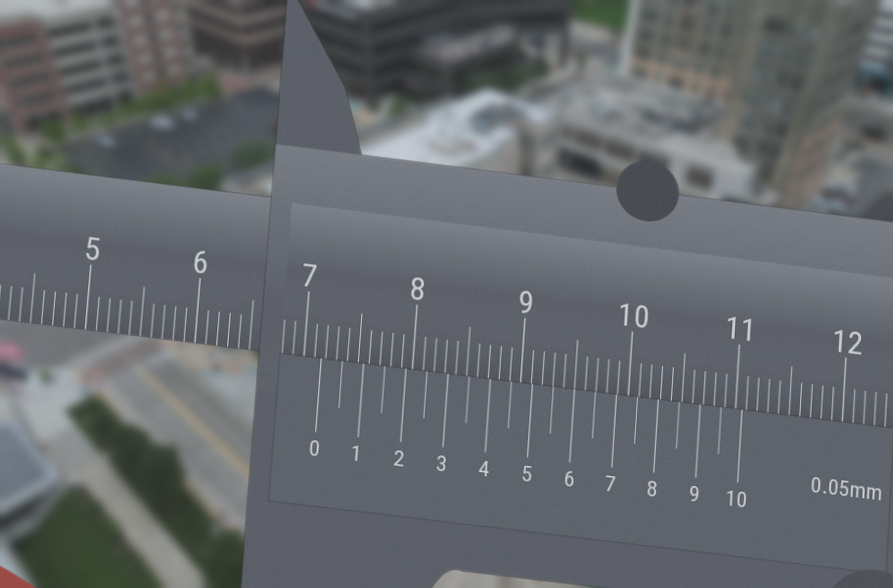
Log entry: 71.6 mm
